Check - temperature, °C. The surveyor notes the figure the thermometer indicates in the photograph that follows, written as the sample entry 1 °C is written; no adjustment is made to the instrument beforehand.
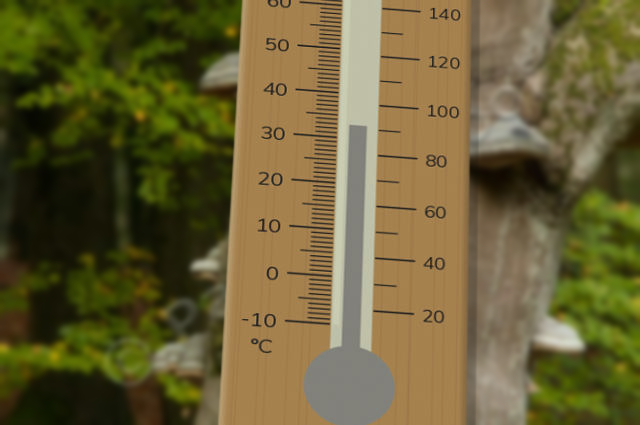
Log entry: 33 °C
